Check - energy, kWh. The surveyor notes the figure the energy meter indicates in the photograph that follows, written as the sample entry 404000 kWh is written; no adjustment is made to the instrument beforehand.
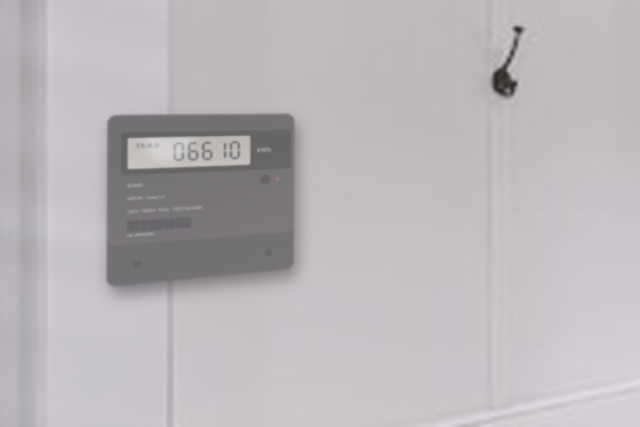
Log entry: 6610 kWh
